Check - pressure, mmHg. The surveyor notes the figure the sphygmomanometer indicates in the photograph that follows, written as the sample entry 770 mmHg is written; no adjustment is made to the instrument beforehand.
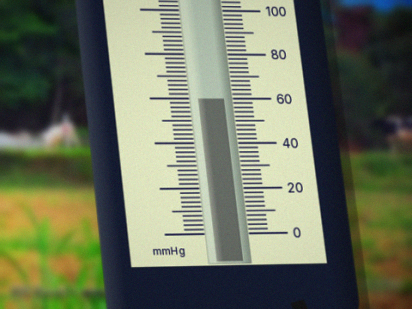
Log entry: 60 mmHg
